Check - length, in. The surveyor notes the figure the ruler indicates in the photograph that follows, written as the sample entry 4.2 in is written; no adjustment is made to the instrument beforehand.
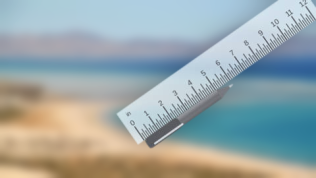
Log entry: 6 in
